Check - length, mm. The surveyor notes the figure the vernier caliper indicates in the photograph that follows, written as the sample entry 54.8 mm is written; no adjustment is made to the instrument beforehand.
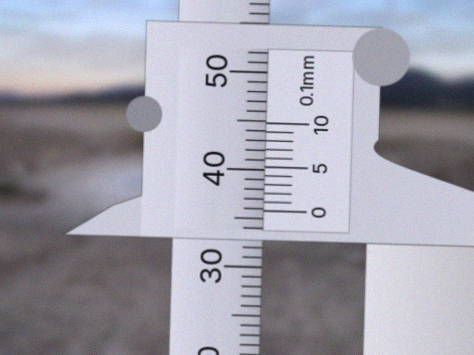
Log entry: 35.8 mm
